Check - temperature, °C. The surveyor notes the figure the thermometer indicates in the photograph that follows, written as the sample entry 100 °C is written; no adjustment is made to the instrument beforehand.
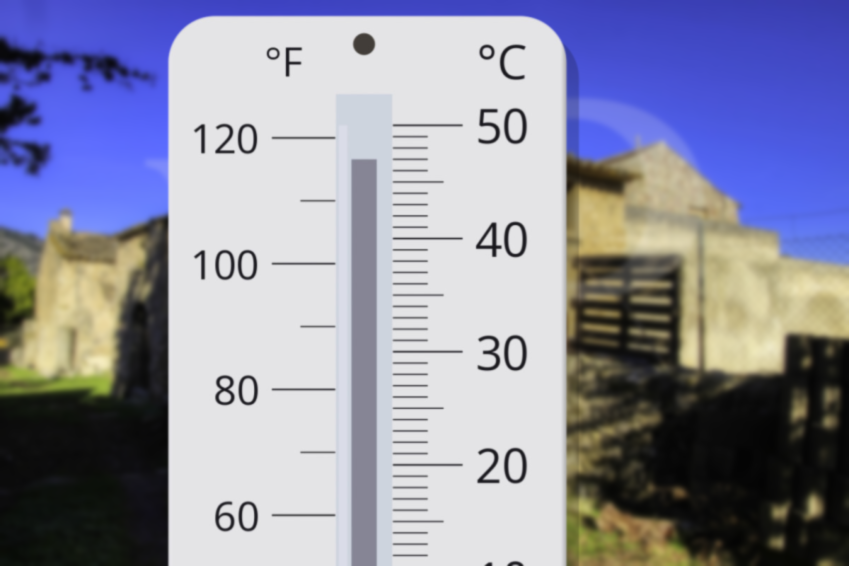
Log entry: 47 °C
